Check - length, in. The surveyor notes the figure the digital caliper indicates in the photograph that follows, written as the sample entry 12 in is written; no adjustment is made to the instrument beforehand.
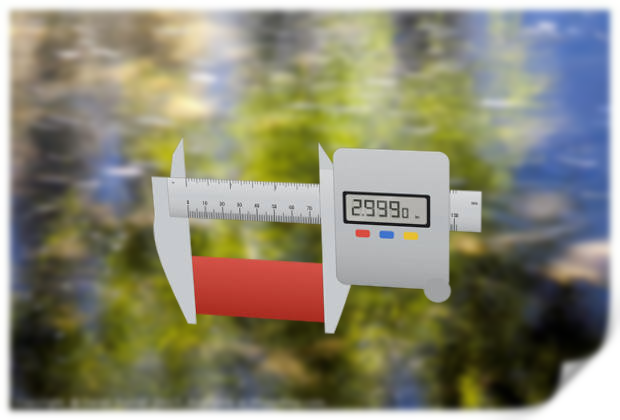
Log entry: 2.9990 in
